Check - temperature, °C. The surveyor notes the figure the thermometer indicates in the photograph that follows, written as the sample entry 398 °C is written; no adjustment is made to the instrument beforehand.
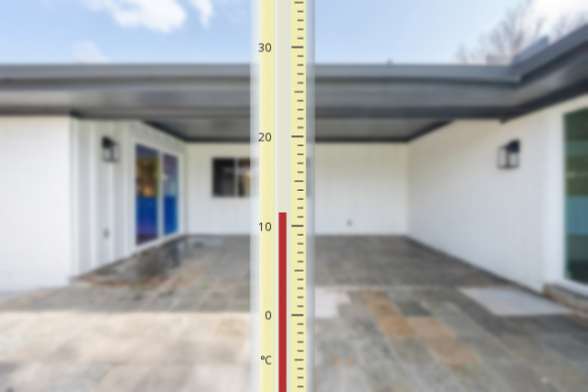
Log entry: 11.5 °C
